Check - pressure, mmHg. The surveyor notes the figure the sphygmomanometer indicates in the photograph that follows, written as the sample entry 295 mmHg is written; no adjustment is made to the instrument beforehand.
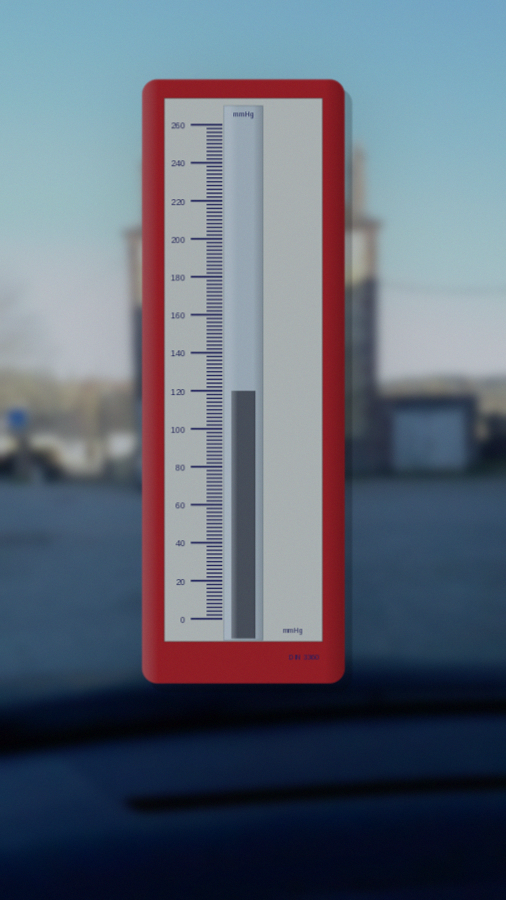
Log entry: 120 mmHg
